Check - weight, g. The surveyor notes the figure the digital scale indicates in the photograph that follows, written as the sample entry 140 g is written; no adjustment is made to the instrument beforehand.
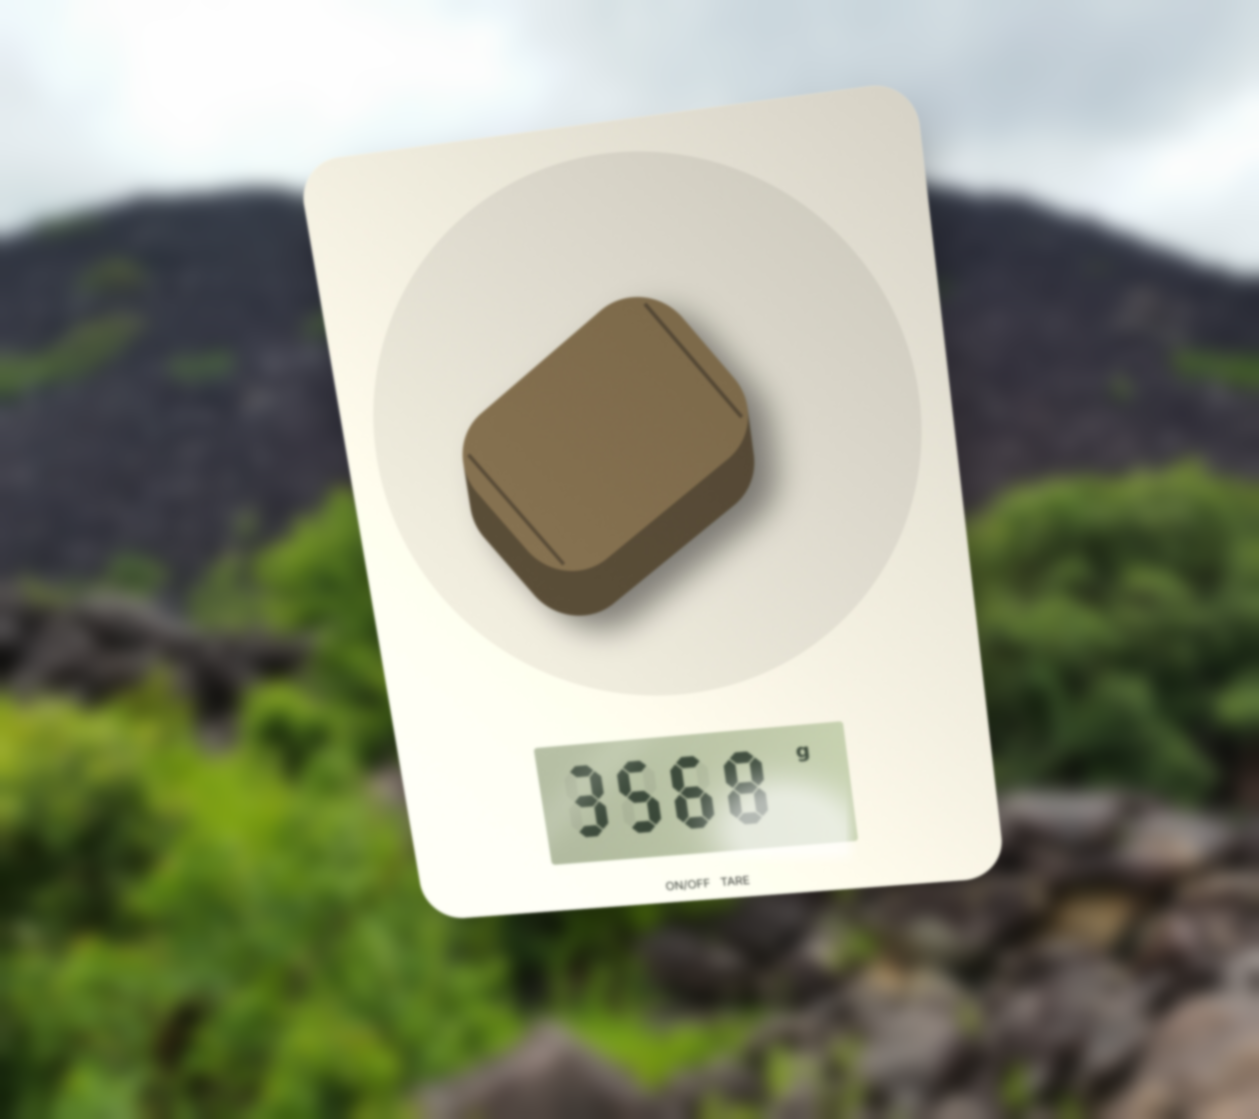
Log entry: 3568 g
